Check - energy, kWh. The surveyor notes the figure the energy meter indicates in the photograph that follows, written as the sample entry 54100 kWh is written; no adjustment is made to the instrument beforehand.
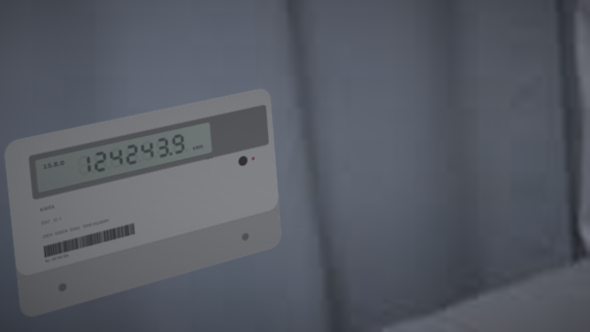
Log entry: 124243.9 kWh
